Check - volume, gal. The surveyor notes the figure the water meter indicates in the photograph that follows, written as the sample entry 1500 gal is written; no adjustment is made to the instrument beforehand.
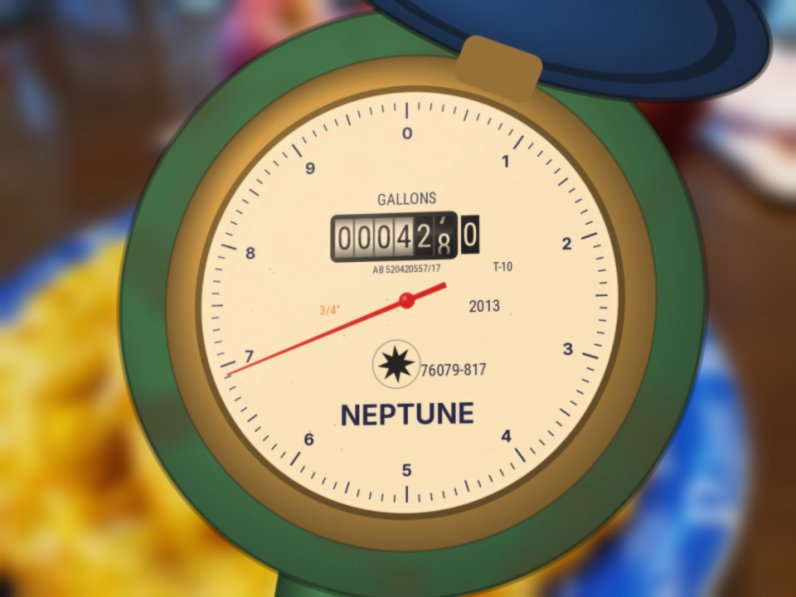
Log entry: 4276.9 gal
